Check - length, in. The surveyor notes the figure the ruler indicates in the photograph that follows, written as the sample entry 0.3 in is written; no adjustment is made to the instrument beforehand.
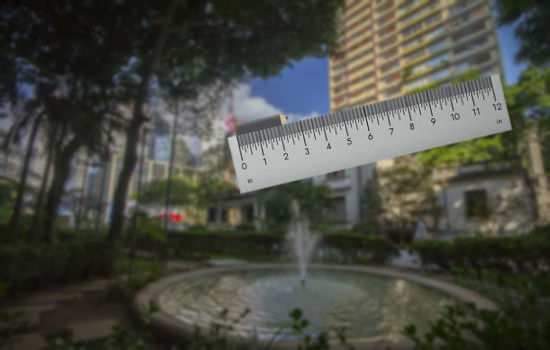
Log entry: 2.5 in
